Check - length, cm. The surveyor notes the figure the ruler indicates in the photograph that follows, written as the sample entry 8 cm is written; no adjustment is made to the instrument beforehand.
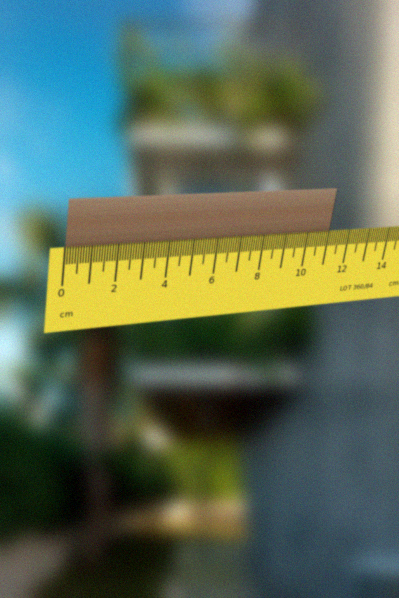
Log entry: 11 cm
